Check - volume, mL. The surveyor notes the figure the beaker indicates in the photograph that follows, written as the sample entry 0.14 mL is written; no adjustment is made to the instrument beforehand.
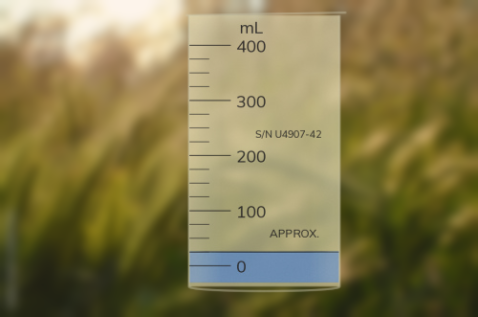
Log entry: 25 mL
